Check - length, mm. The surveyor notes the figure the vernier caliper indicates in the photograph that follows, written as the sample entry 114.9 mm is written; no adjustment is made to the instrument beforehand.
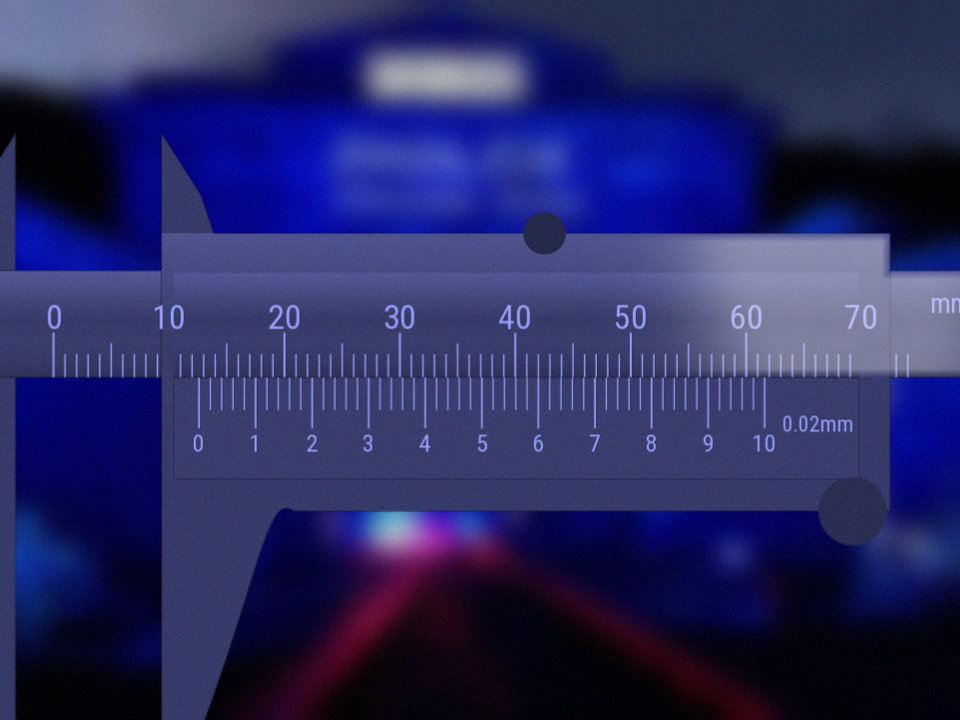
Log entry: 12.6 mm
